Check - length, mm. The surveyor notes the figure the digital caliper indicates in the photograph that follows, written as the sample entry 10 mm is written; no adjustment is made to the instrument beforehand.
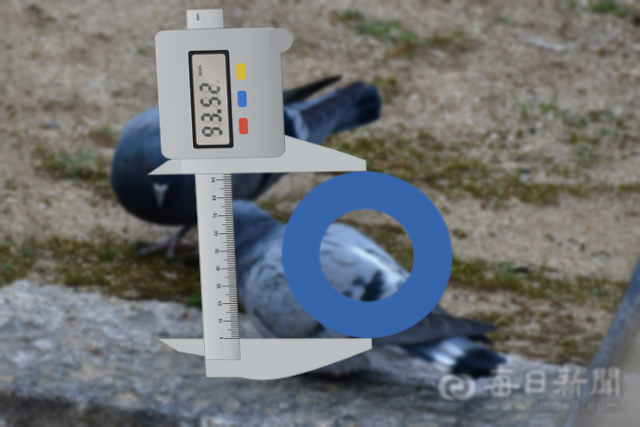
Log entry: 93.52 mm
